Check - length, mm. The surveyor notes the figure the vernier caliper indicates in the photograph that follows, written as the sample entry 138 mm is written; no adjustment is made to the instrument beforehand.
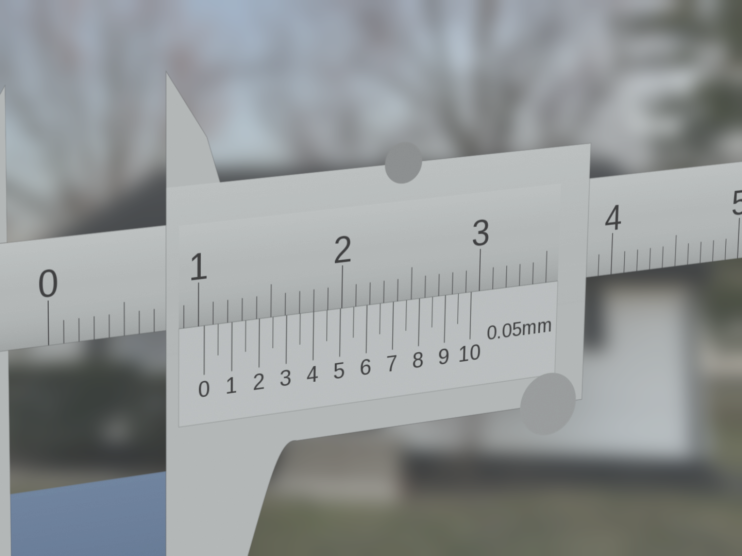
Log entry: 10.4 mm
